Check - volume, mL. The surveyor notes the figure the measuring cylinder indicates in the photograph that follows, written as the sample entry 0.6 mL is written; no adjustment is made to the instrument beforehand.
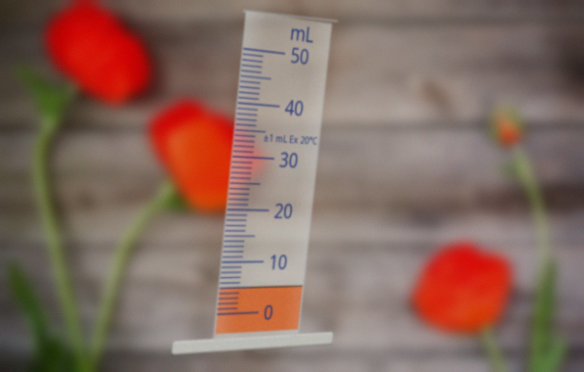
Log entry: 5 mL
